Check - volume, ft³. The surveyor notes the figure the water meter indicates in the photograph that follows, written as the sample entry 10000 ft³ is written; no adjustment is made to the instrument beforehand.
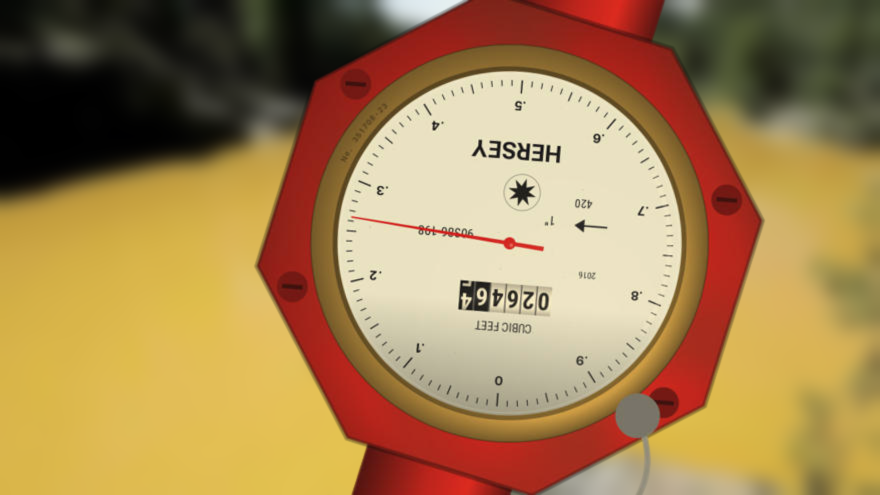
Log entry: 26464.26 ft³
